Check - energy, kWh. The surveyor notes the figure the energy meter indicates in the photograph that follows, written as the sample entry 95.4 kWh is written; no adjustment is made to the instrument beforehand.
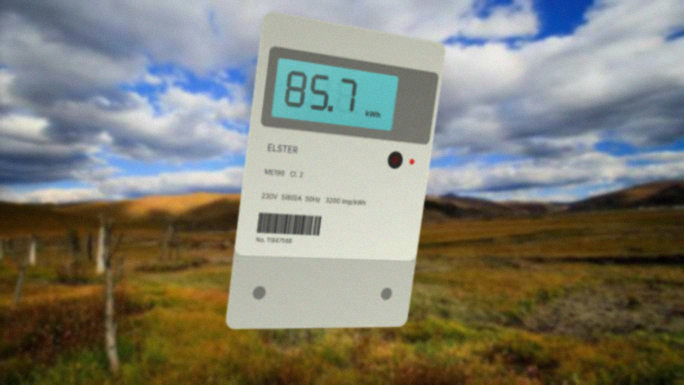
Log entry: 85.7 kWh
